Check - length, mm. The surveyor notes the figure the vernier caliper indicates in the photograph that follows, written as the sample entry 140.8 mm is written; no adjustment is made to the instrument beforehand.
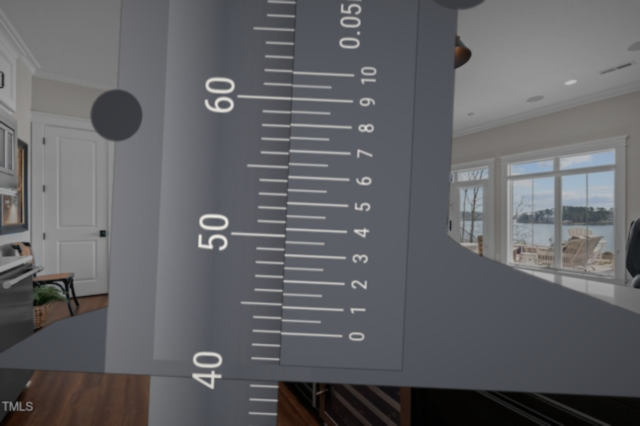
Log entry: 42.9 mm
